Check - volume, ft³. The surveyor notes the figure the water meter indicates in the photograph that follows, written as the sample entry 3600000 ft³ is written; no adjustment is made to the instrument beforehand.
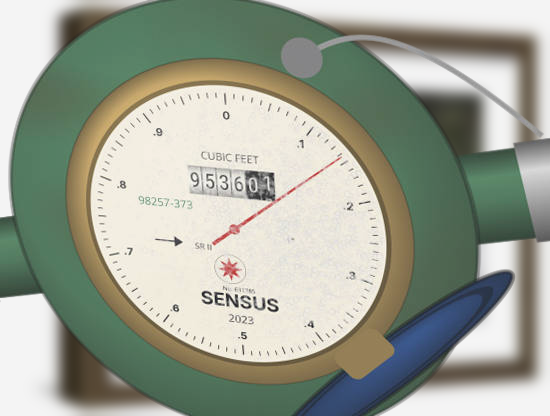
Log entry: 953601.14 ft³
